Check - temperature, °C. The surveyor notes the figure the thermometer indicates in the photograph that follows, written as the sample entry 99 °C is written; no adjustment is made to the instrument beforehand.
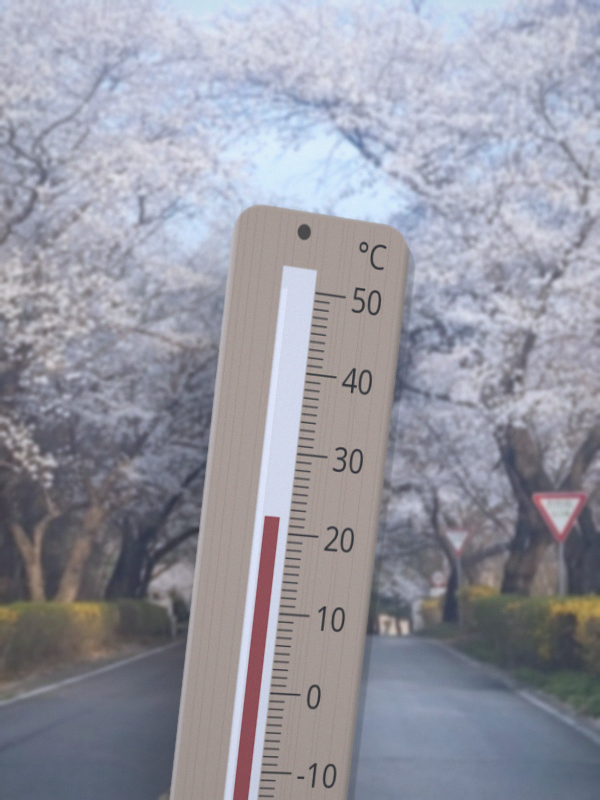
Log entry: 22 °C
